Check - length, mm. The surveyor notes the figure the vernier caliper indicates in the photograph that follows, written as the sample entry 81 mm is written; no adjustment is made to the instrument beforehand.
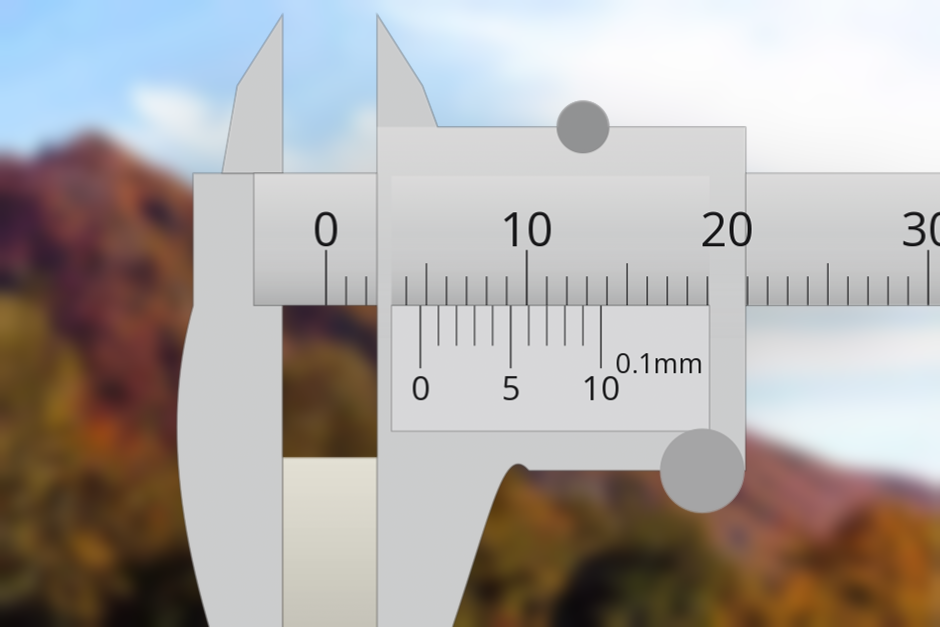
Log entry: 4.7 mm
